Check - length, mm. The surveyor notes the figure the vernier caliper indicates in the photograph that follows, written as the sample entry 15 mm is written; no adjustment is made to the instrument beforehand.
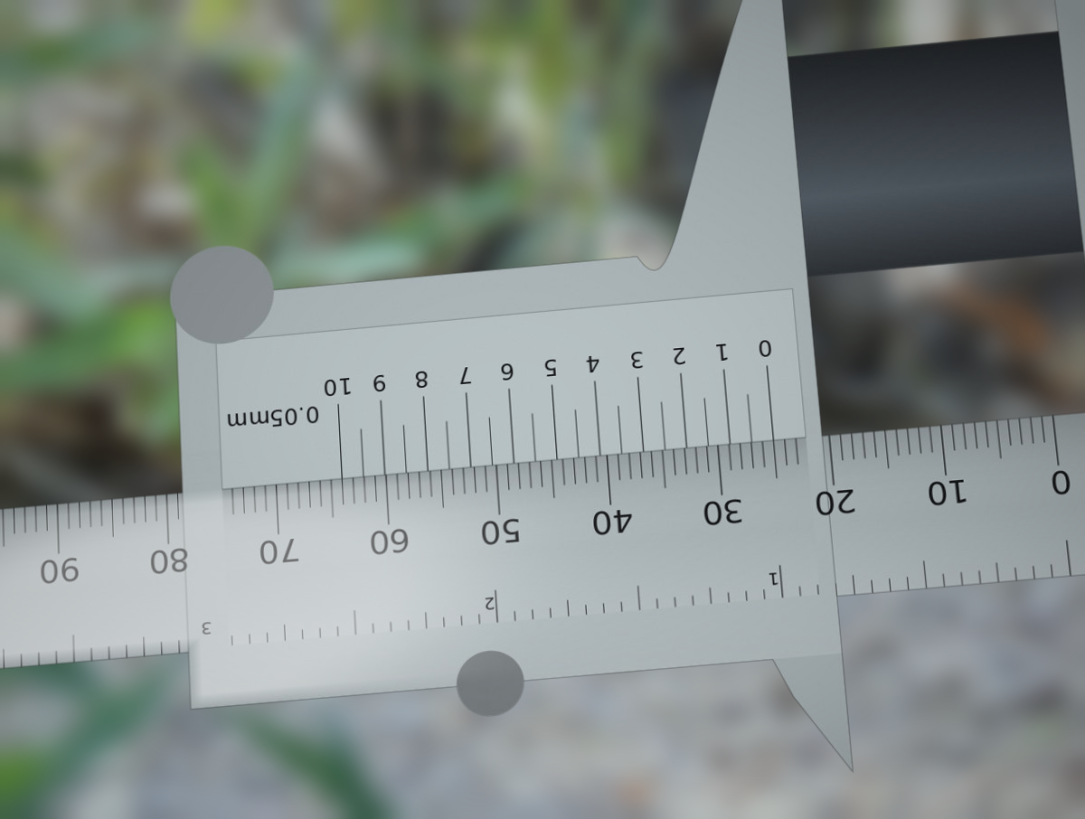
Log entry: 25.0 mm
